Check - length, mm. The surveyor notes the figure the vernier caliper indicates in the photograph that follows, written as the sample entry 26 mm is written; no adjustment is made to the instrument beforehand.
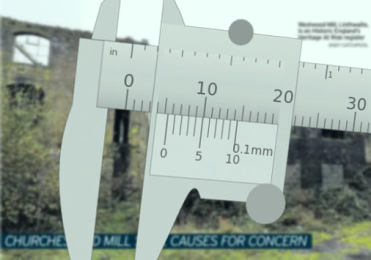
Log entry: 5.4 mm
